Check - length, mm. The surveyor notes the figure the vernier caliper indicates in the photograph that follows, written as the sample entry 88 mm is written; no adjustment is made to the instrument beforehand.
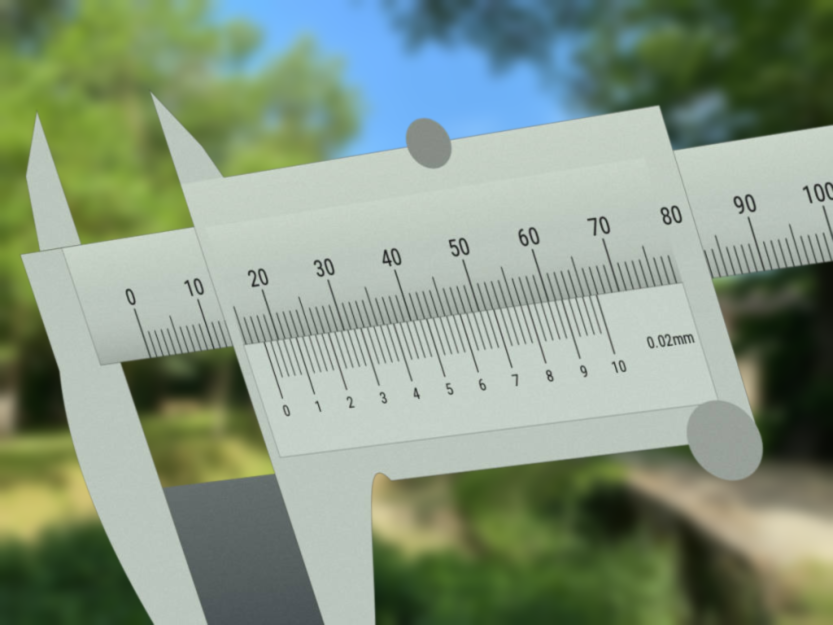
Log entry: 17.8 mm
